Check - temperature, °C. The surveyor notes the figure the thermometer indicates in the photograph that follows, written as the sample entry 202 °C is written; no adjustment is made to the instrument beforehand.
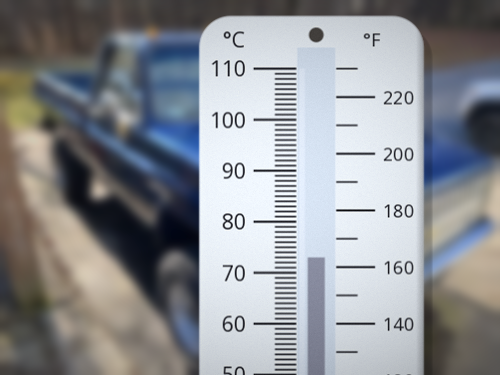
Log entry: 73 °C
